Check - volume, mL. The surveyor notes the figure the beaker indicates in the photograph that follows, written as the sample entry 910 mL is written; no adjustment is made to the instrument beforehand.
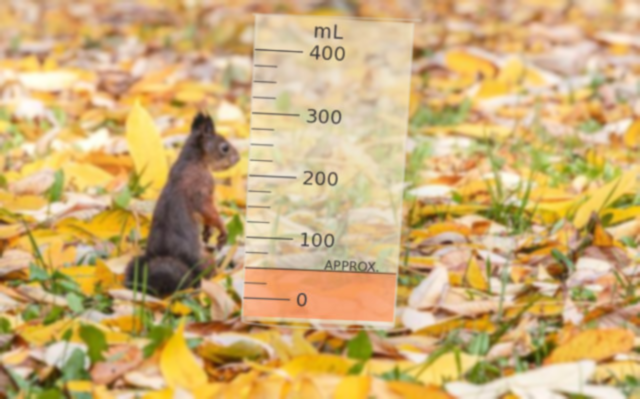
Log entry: 50 mL
